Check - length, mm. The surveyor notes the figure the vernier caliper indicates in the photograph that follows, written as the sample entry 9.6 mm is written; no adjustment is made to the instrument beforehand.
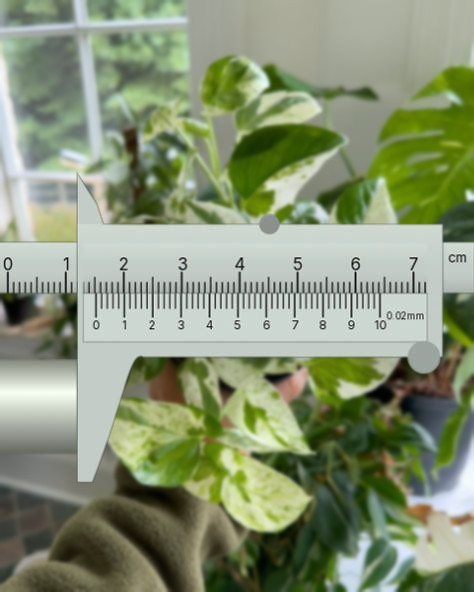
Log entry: 15.2 mm
